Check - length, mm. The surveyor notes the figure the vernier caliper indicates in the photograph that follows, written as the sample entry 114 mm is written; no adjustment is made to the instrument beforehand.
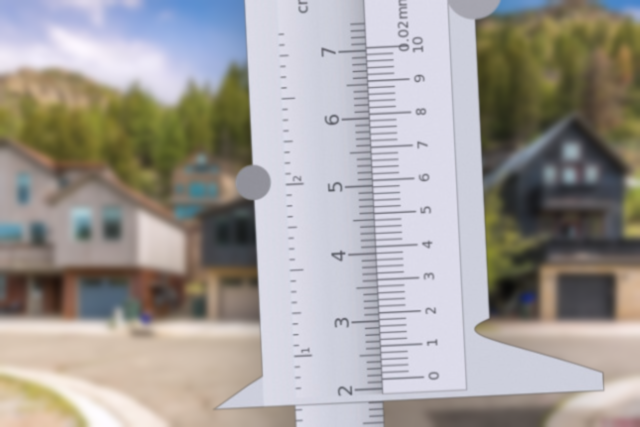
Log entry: 21.4 mm
